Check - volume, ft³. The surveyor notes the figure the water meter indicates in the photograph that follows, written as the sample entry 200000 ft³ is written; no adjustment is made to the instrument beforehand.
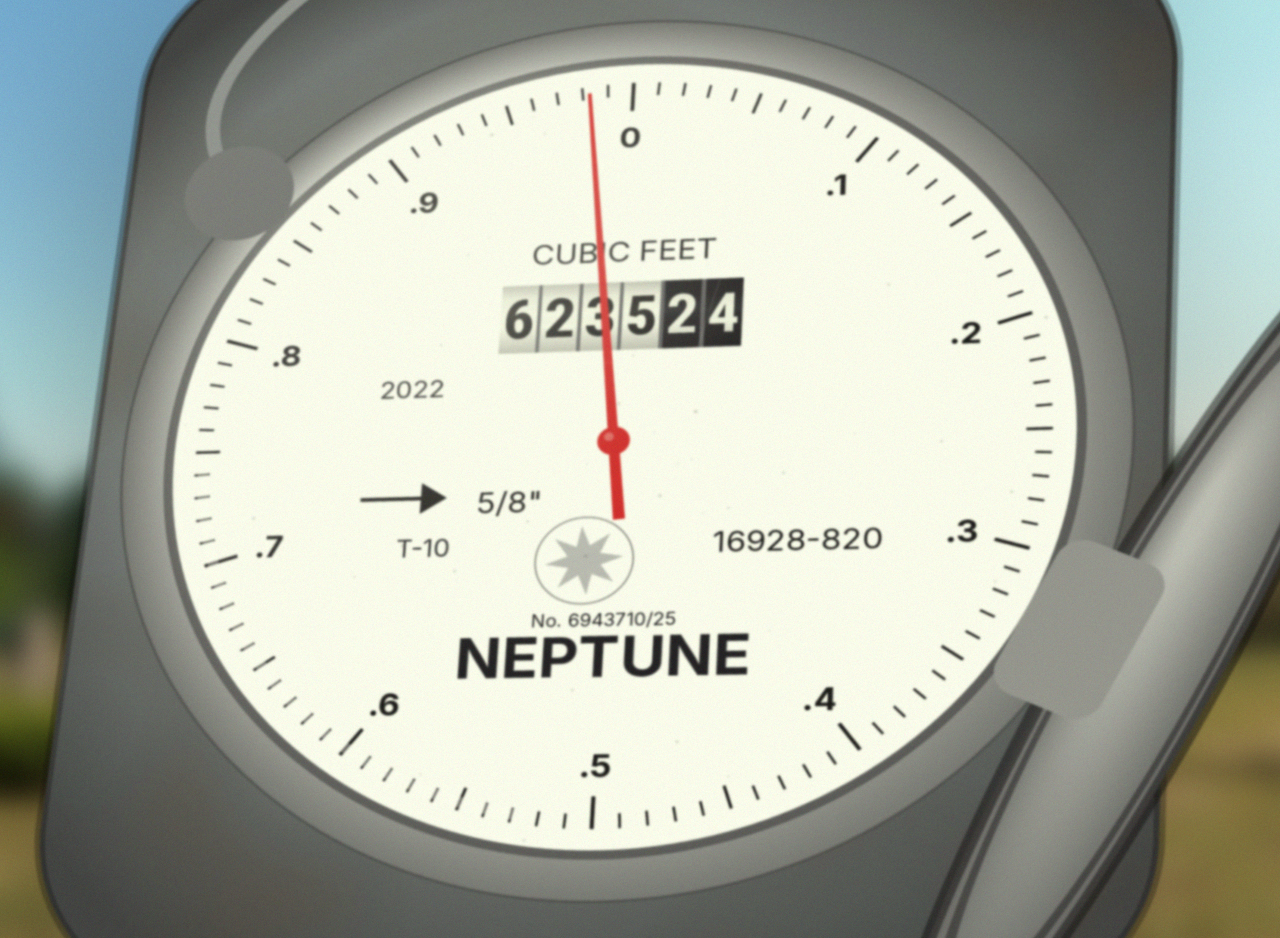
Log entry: 623523.98 ft³
